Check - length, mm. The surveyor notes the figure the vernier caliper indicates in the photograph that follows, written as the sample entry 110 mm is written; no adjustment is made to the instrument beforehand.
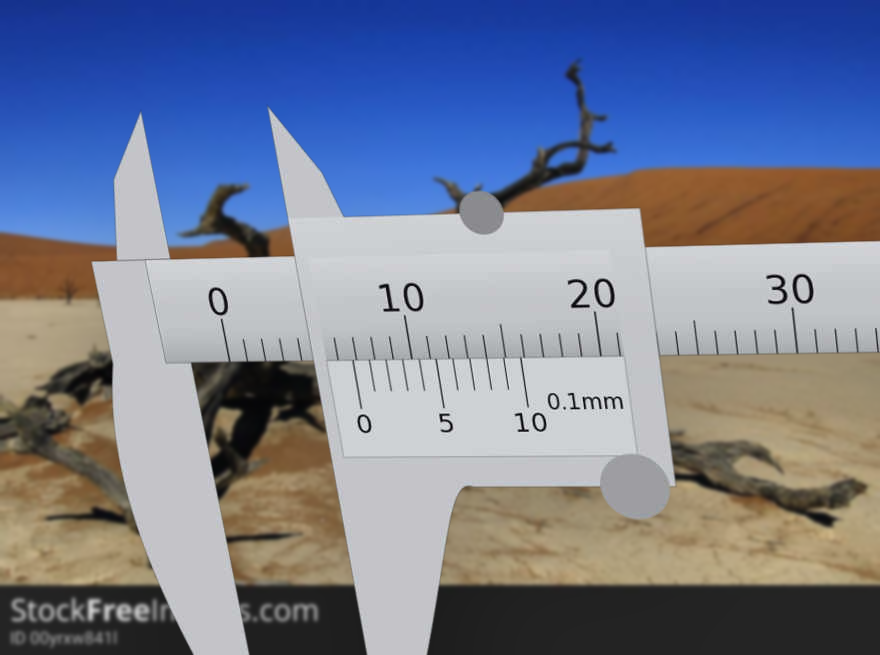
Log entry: 6.8 mm
